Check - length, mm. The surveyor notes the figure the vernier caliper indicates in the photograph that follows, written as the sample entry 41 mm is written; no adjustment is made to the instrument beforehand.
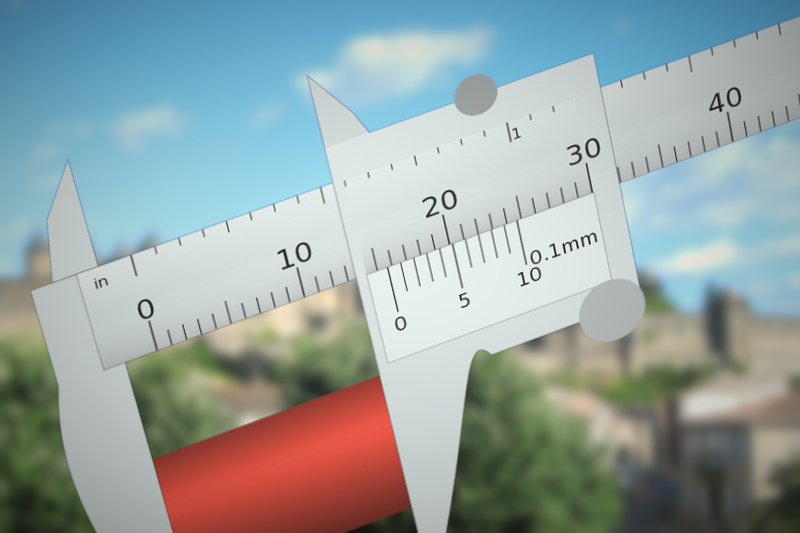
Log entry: 15.7 mm
